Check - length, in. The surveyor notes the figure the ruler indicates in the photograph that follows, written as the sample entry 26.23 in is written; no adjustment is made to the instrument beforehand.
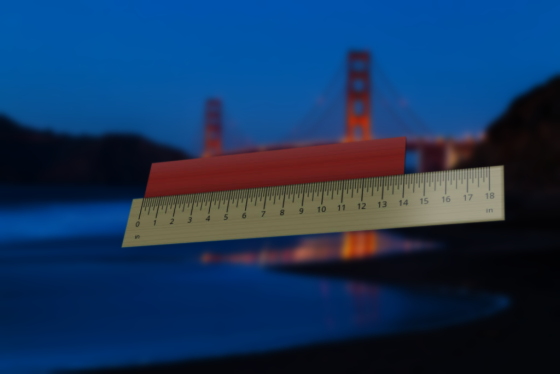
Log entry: 14 in
